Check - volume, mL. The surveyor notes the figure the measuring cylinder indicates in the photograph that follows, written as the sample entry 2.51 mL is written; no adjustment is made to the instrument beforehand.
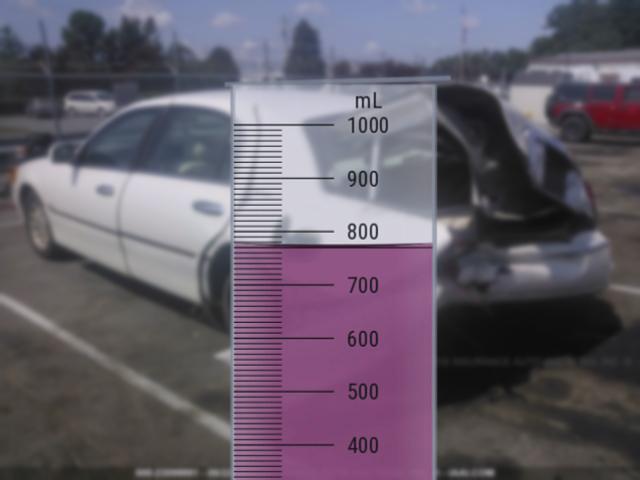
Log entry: 770 mL
